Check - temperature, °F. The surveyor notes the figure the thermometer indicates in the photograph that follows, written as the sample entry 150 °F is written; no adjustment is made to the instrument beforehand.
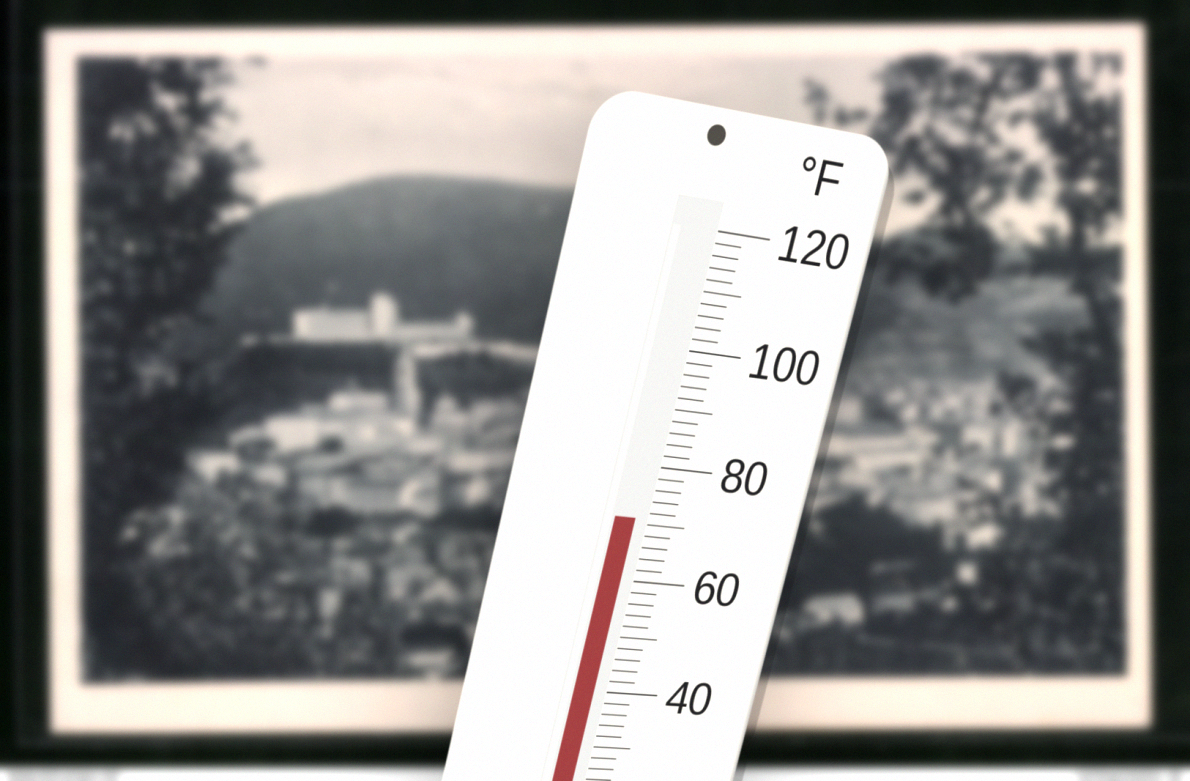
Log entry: 71 °F
